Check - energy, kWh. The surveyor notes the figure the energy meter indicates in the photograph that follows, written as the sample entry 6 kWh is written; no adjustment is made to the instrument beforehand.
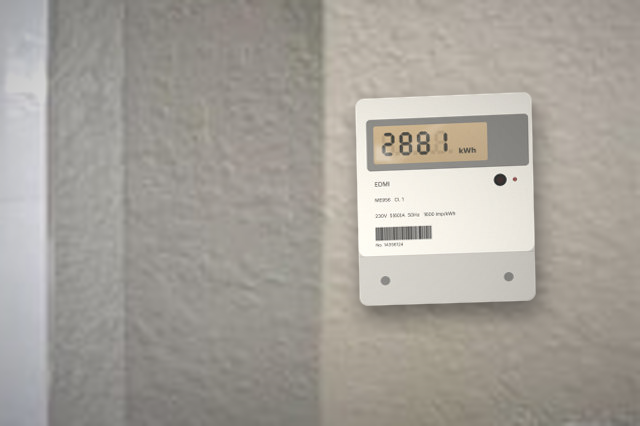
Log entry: 2881 kWh
